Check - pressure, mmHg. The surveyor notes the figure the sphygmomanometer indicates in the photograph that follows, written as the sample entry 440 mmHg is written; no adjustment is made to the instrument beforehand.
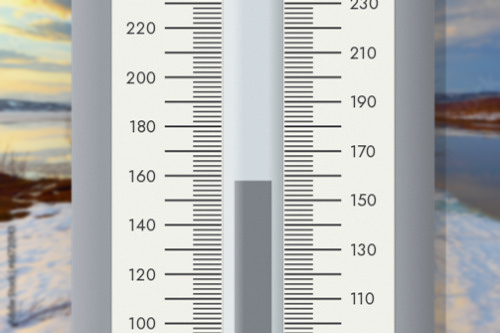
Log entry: 158 mmHg
